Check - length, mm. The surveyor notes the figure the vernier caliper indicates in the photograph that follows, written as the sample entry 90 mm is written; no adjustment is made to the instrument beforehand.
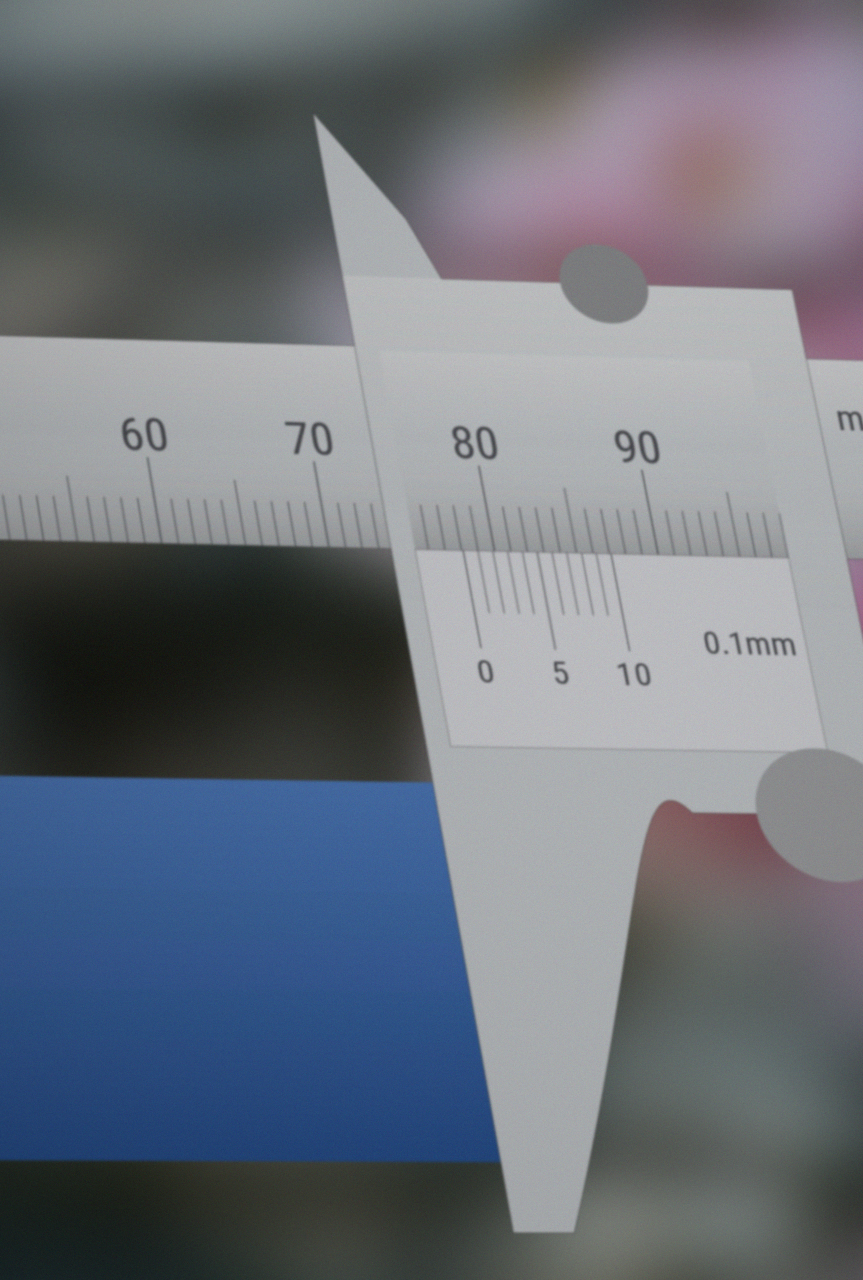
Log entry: 78.1 mm
